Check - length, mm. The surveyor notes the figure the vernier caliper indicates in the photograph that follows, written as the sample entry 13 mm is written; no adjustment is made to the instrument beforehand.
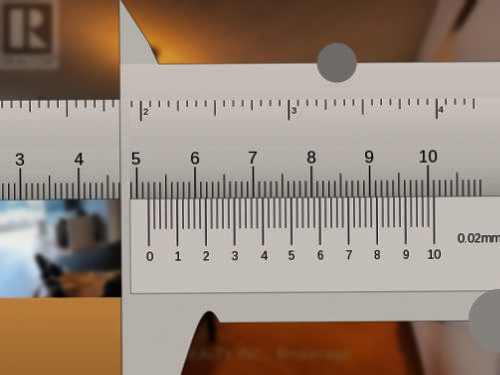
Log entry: 52.0 mm
